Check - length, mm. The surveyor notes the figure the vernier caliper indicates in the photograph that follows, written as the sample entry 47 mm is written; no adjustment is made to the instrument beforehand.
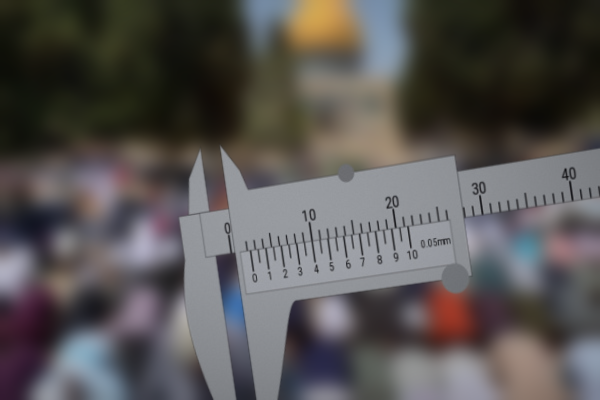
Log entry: 2.4 mm
